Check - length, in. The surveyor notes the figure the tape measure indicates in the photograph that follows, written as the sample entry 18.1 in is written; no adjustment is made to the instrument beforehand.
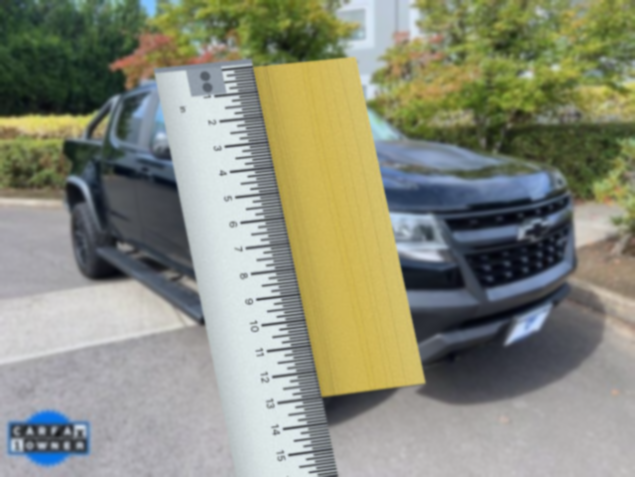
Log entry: 13 in
